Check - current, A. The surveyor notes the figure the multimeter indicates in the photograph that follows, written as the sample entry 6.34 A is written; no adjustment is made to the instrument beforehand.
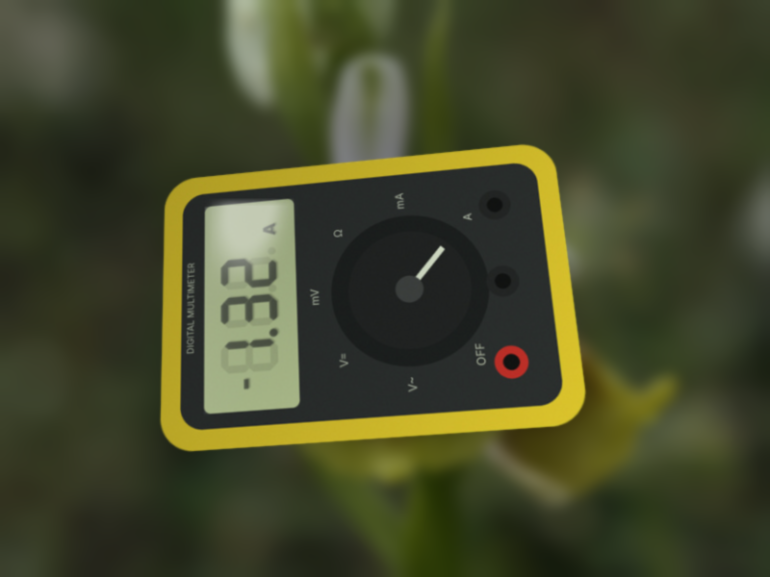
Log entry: -1.32 A
